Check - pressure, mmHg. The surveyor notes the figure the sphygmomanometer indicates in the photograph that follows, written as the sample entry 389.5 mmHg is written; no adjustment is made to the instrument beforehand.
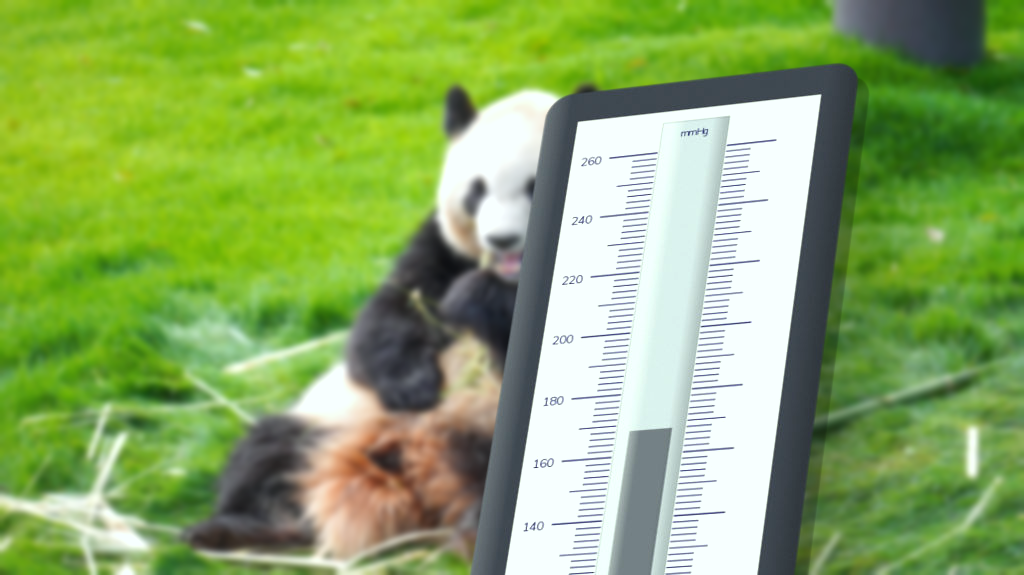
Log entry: 168 mmHg
